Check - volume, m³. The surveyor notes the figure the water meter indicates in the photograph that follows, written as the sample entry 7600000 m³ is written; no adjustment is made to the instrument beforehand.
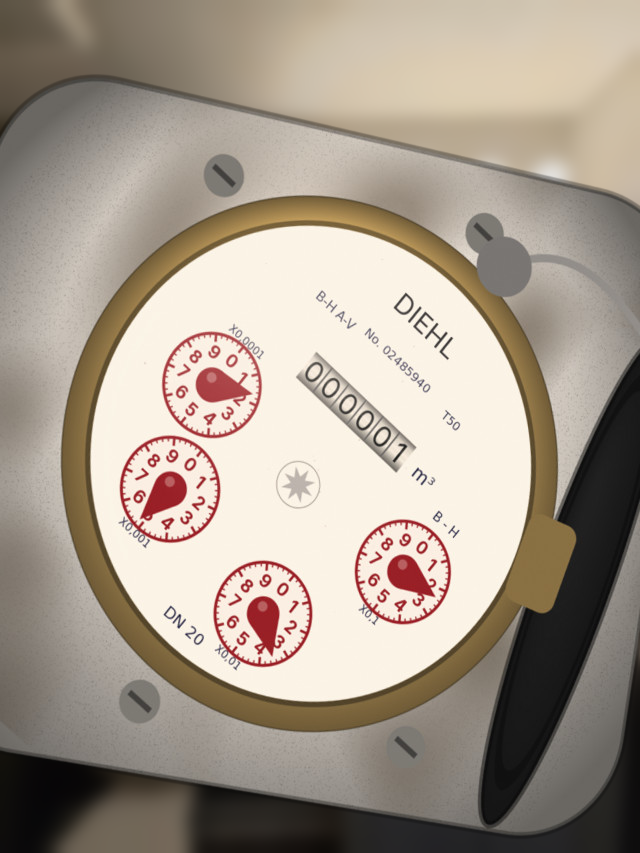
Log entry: 1.2351 m³
